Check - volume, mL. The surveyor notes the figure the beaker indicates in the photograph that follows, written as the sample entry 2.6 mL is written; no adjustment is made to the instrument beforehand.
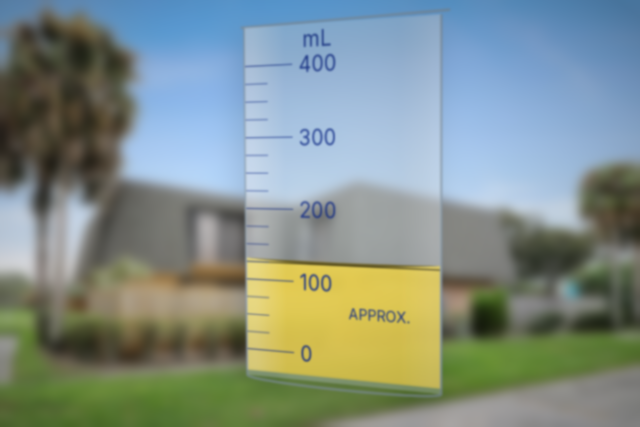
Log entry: 125 mL
